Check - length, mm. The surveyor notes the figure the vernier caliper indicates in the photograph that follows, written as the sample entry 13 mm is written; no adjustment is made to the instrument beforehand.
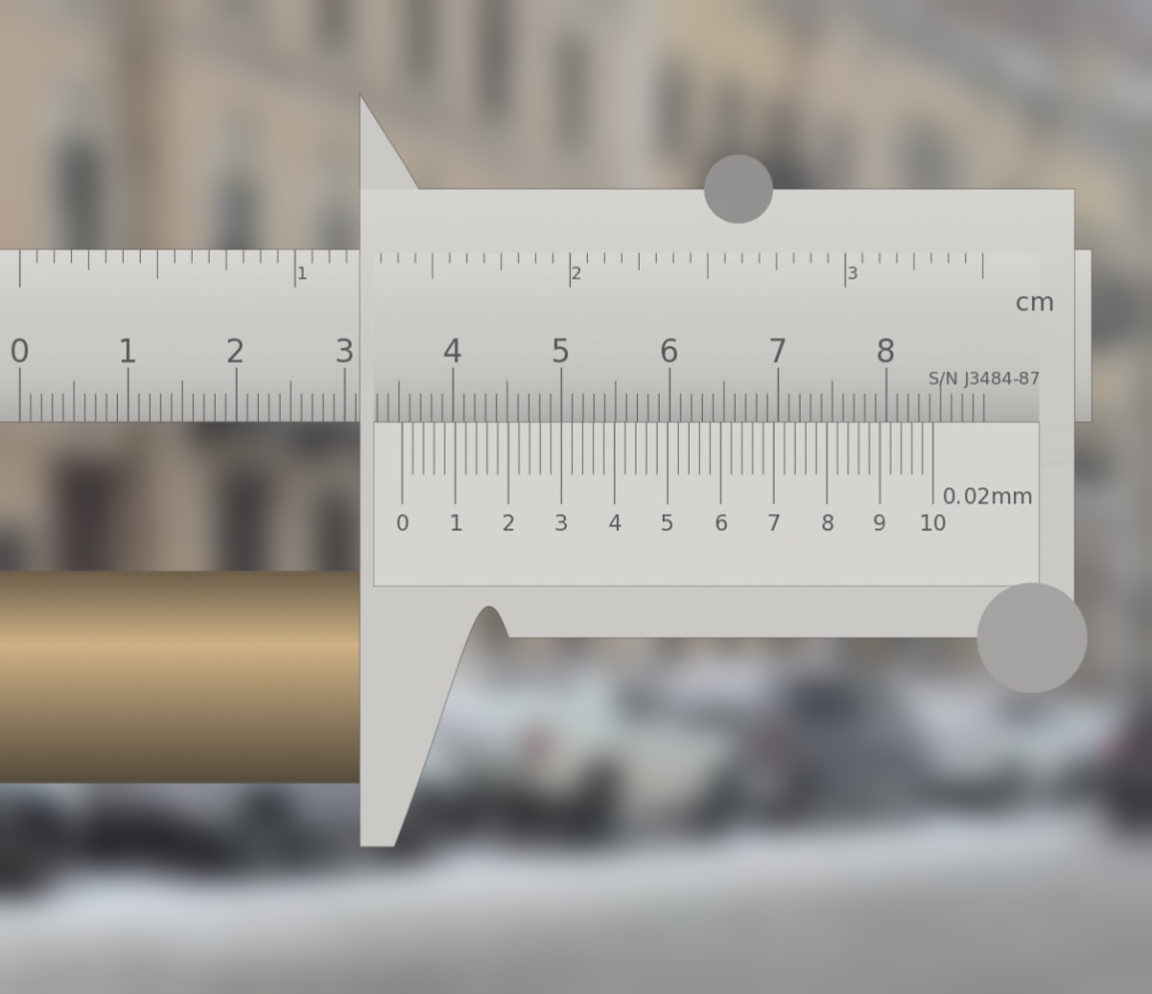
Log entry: 35.3 mm
